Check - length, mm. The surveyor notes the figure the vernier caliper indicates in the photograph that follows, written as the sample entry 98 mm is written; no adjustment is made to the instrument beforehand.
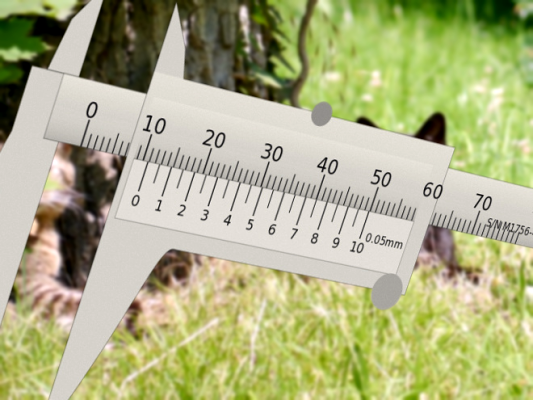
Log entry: 10.8 mm
